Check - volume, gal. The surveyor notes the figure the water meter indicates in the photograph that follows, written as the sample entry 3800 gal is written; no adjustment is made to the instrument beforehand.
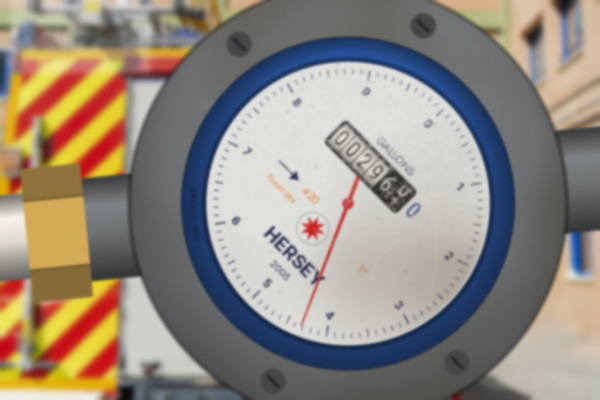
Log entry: 29604.3 gal
